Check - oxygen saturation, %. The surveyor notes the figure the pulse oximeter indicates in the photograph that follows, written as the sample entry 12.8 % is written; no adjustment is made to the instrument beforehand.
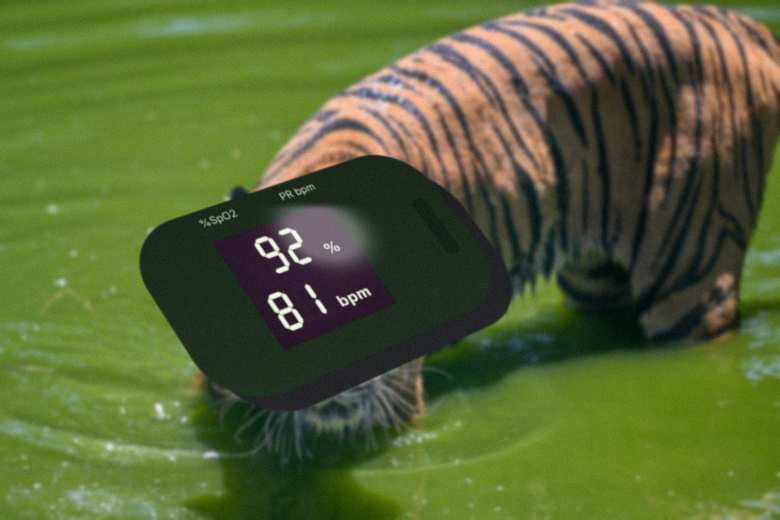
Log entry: 92 %
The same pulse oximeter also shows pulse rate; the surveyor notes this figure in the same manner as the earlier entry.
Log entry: 81 bpm
